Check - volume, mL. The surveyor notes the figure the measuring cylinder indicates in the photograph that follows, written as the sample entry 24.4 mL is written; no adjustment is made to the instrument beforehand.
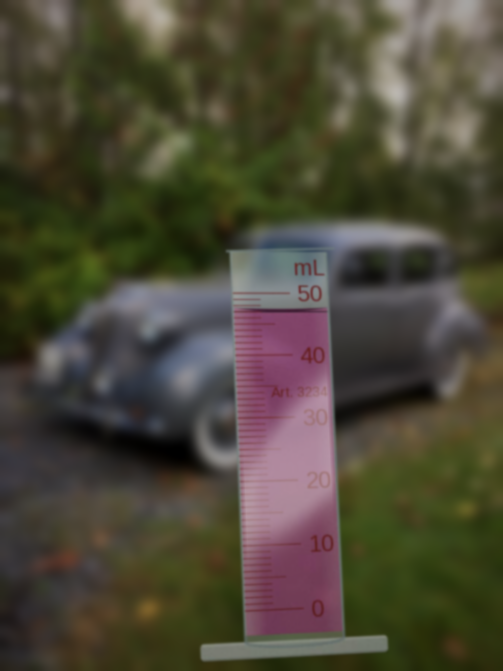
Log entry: 47 mL
